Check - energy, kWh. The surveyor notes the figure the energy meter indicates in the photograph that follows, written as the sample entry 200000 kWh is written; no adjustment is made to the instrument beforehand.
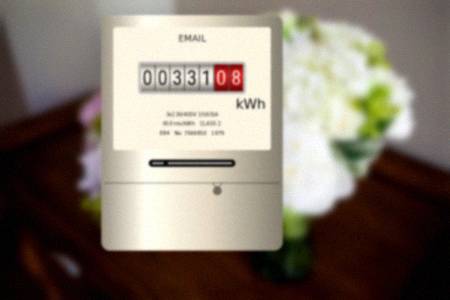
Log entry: 331.08 kWh
